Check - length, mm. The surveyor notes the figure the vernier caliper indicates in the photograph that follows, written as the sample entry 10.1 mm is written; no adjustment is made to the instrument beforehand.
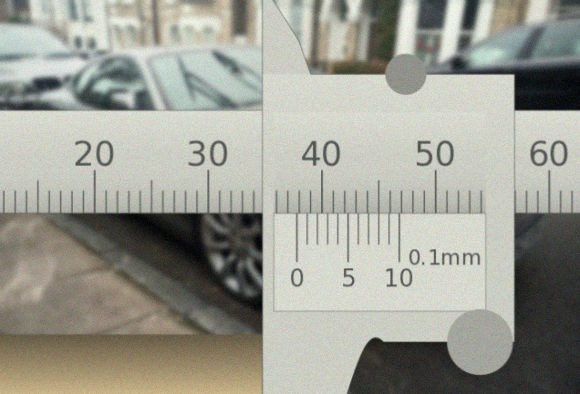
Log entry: 37.8 mm
